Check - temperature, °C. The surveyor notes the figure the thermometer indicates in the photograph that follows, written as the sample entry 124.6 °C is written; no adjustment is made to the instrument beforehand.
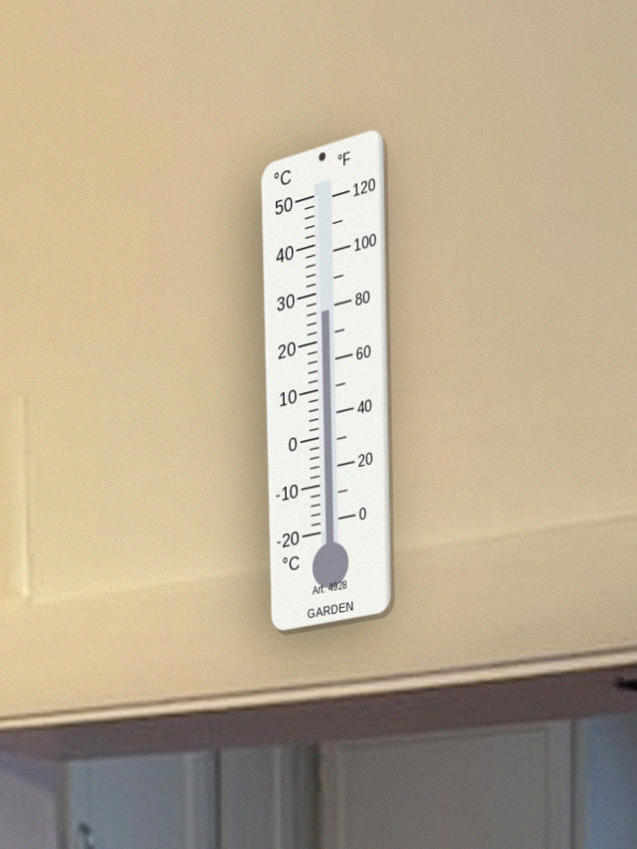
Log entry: 26 °C
